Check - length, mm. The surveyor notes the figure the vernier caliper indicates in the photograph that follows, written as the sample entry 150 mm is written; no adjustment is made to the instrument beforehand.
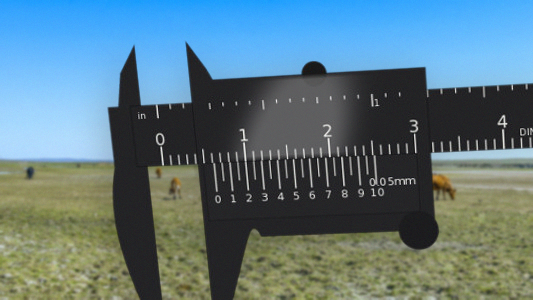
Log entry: 6.2 mm
